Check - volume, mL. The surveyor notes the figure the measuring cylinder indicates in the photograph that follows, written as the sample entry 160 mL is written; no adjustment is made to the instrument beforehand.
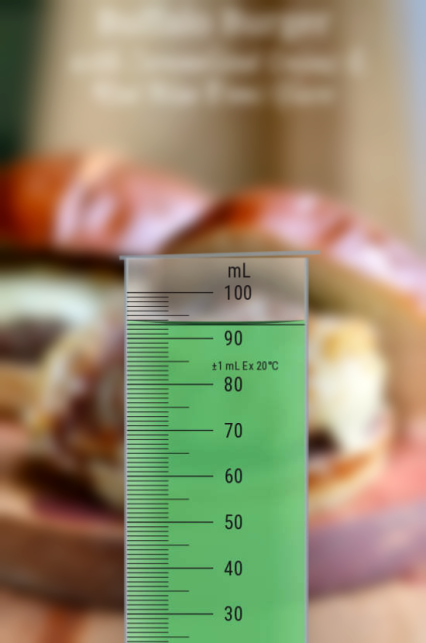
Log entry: 93 mL
